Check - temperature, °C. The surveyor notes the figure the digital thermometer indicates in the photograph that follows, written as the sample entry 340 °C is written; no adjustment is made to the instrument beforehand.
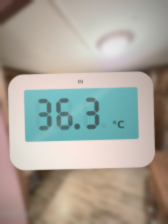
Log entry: 36.3 °C
